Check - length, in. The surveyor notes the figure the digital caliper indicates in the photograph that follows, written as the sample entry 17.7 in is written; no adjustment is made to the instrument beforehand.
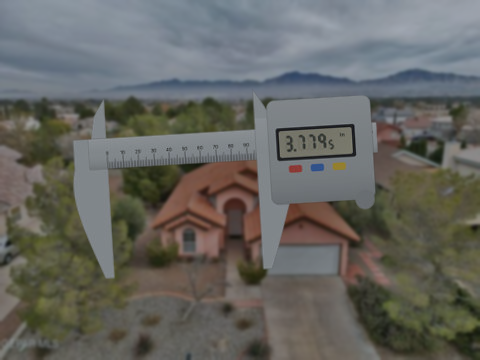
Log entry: 3.7795 in
